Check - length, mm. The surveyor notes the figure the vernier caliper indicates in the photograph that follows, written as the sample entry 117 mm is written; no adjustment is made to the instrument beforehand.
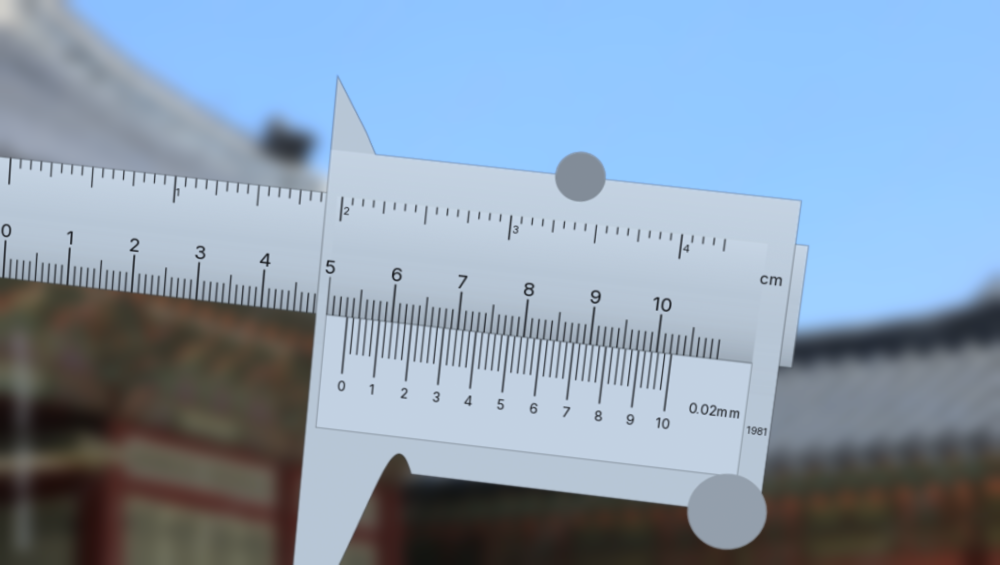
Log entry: 53.2 mm
